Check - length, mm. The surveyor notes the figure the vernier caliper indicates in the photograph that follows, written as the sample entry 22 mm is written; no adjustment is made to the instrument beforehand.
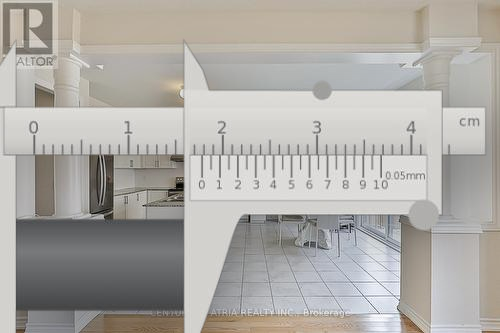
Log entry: 17.8 mm
